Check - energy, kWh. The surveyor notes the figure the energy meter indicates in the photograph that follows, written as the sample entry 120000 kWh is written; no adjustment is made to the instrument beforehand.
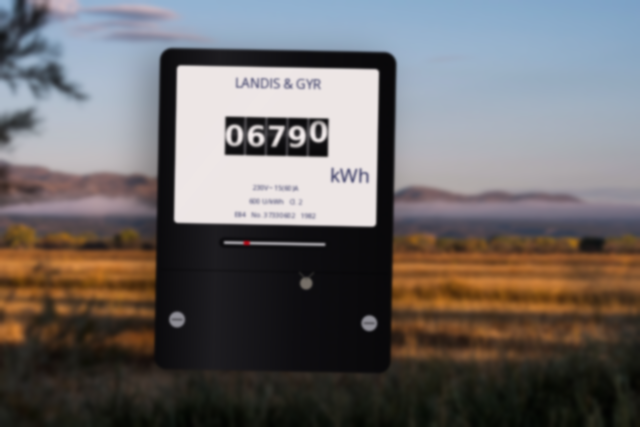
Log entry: 6790 kWh
